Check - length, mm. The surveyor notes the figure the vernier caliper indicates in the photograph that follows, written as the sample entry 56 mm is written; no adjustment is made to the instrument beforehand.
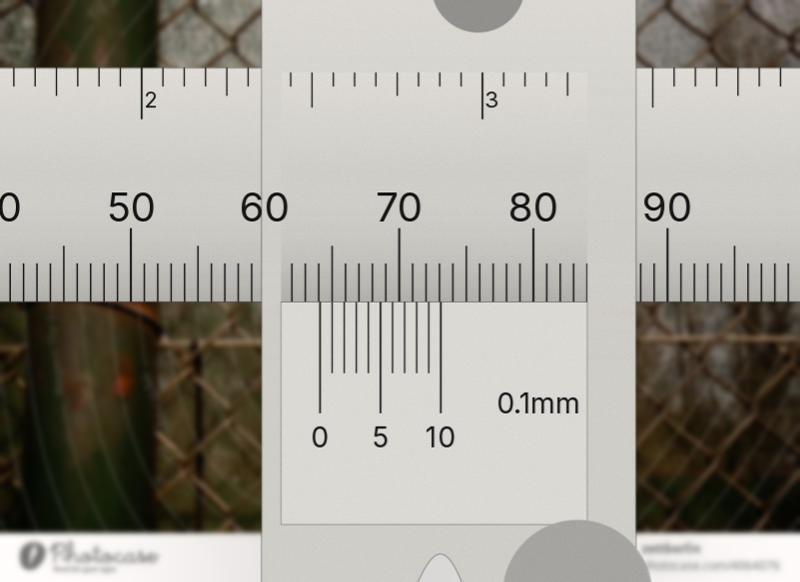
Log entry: 64.1 mm
